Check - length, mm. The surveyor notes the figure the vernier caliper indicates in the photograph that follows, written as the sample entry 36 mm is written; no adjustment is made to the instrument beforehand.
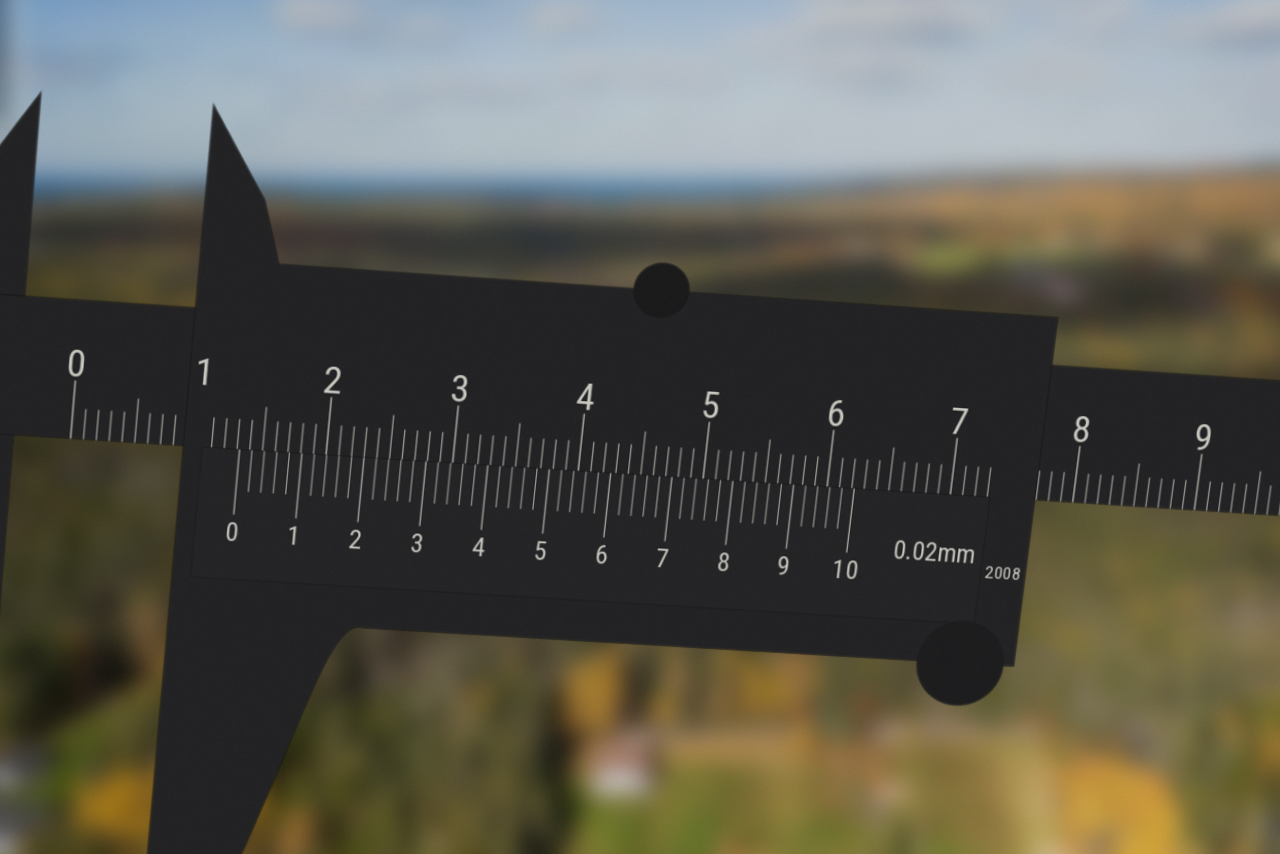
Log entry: 13.2 mm
